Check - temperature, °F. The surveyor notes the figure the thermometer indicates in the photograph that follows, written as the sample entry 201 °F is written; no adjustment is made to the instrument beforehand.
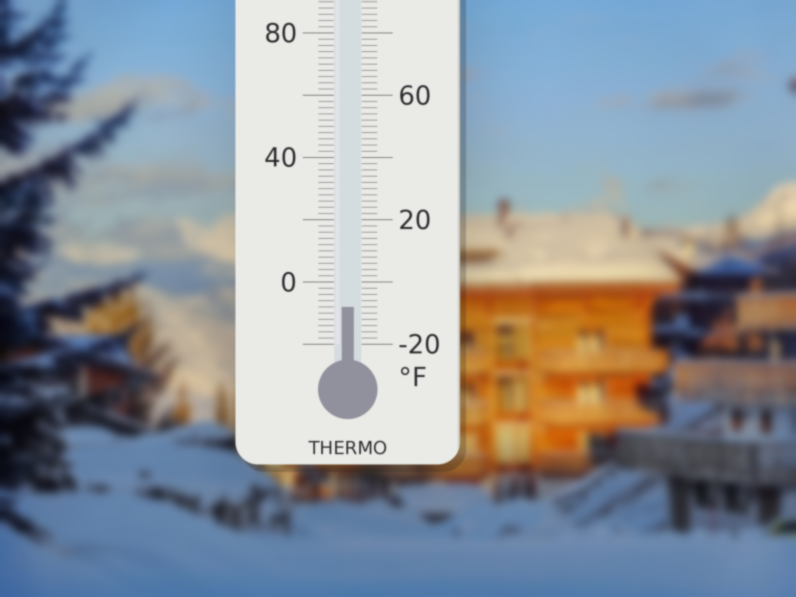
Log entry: -8 °F
